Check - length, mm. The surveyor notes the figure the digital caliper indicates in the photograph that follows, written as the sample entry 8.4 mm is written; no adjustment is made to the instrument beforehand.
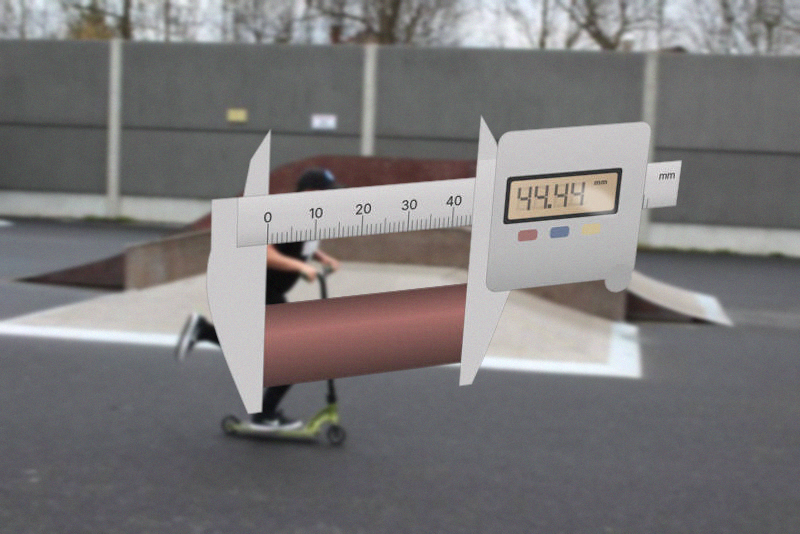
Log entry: 44.44 mm
